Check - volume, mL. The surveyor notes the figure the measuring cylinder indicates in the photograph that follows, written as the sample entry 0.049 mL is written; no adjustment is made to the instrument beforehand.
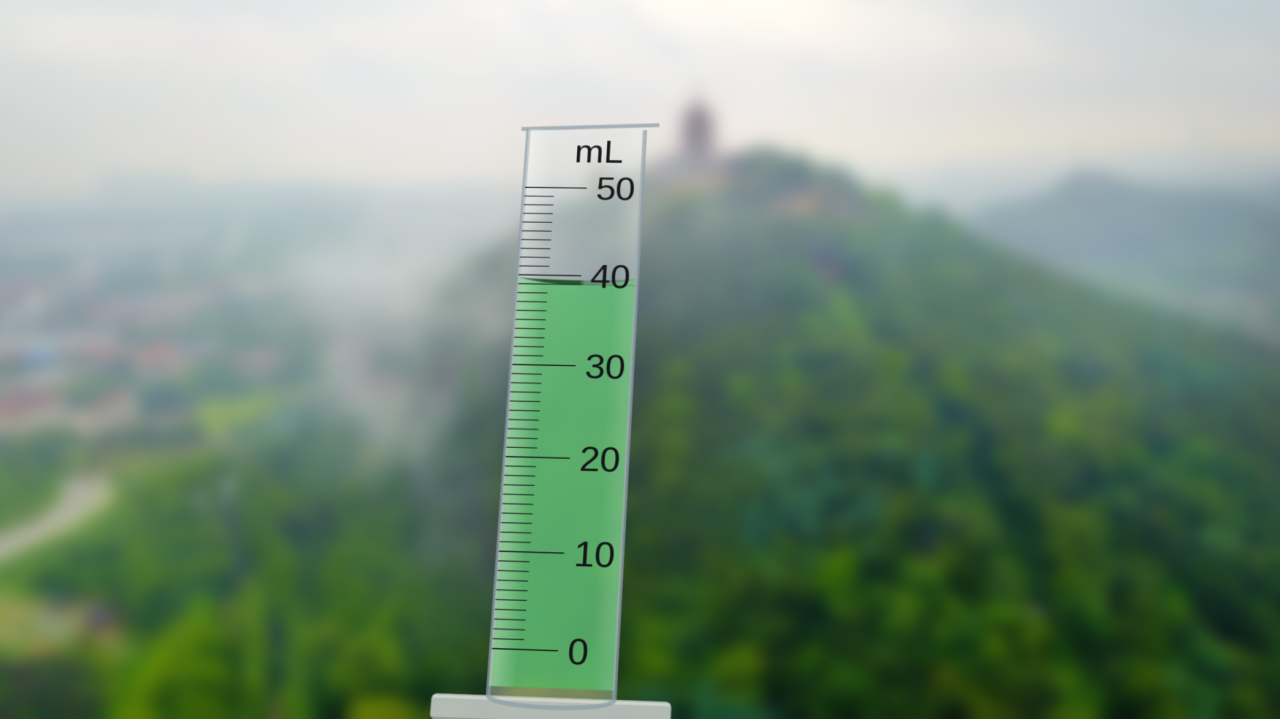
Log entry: 39 mL
